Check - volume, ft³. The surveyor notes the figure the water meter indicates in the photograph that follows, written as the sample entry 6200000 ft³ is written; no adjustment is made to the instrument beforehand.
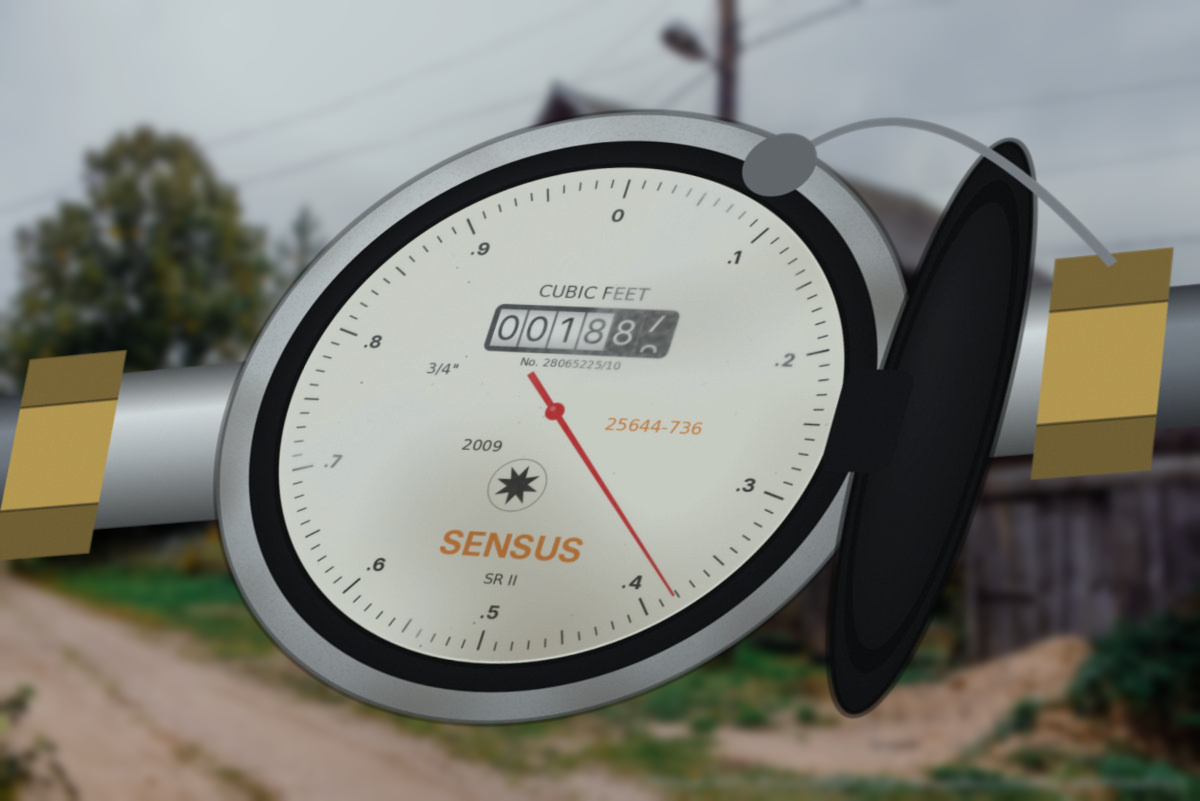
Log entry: 1887.38 ft³
